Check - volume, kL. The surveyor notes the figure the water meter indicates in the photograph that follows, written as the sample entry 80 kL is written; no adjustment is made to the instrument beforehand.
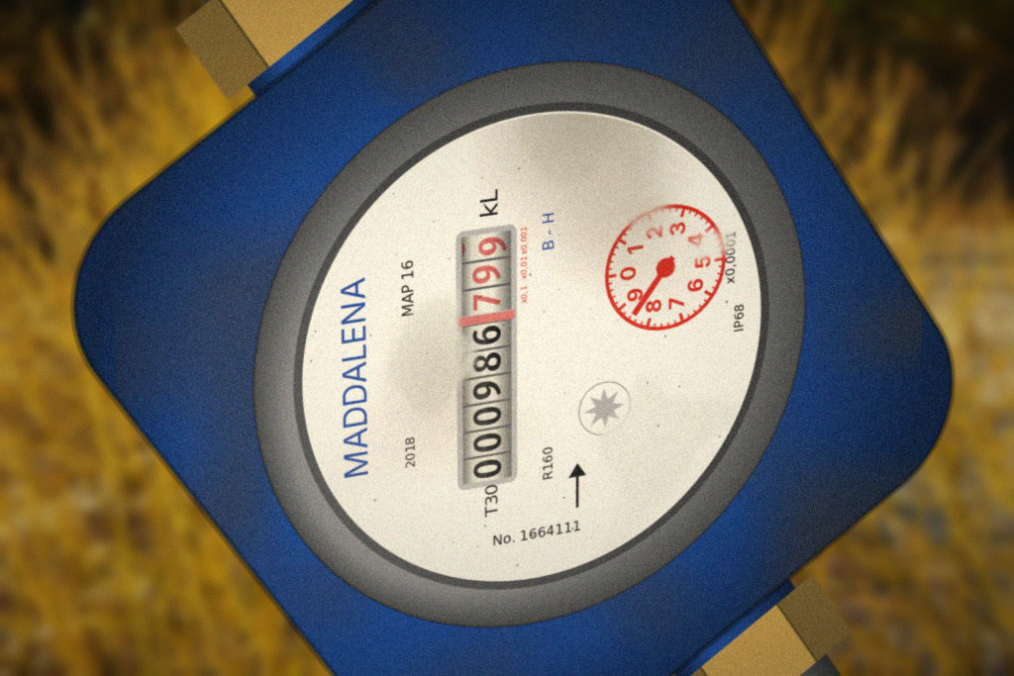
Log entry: 986.7988 kL
